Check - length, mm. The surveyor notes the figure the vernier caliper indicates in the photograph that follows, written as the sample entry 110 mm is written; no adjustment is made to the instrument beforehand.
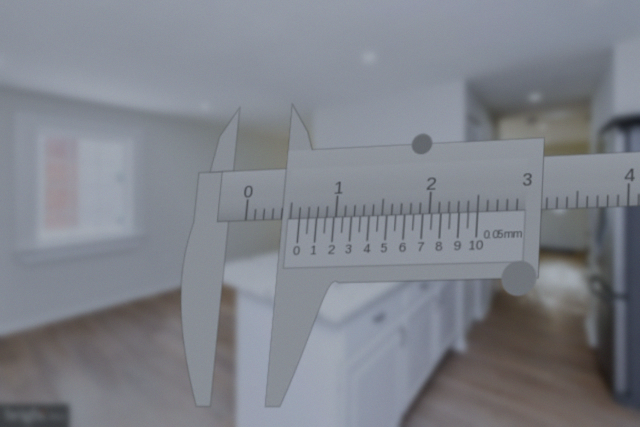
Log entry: 6.0 mm
